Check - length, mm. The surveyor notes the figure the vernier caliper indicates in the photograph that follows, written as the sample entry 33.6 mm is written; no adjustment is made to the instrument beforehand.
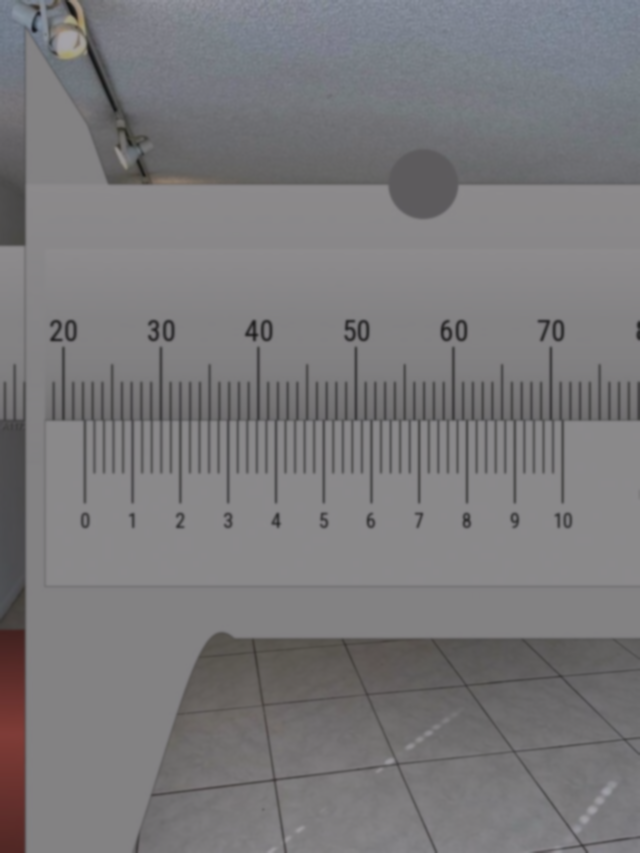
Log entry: 22.2 mm
